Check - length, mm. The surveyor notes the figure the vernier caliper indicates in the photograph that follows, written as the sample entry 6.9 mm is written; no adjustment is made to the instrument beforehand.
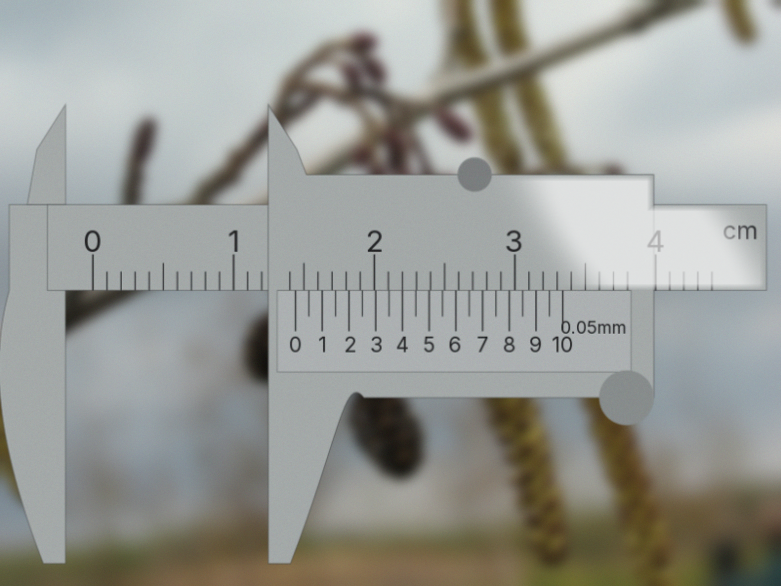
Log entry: 14.4 mm
